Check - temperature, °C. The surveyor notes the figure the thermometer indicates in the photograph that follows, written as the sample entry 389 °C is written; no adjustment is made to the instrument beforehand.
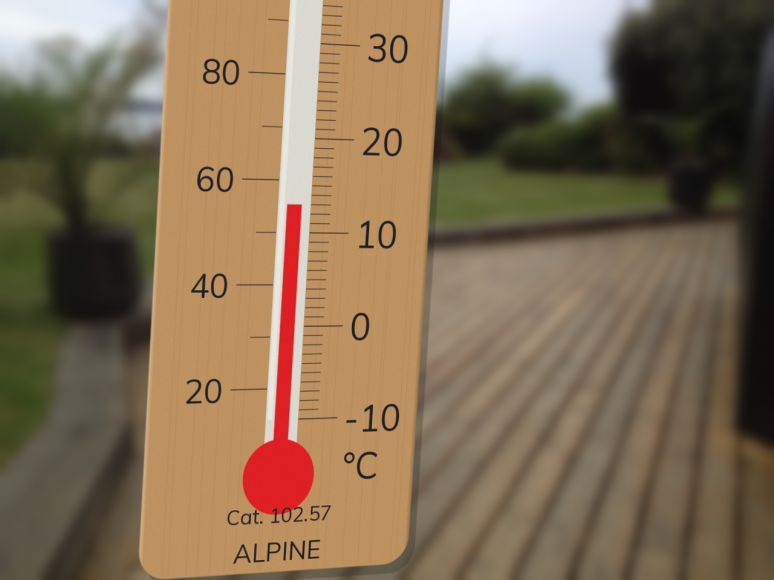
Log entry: 13 °C
